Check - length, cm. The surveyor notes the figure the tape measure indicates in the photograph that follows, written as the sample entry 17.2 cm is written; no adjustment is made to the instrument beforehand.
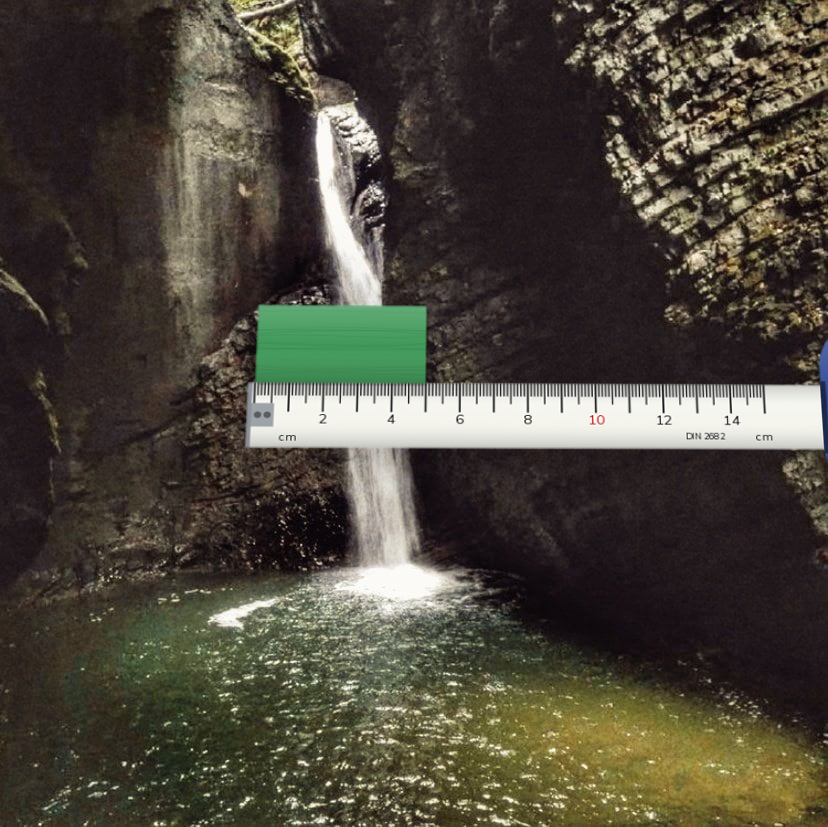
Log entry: 5 cm
